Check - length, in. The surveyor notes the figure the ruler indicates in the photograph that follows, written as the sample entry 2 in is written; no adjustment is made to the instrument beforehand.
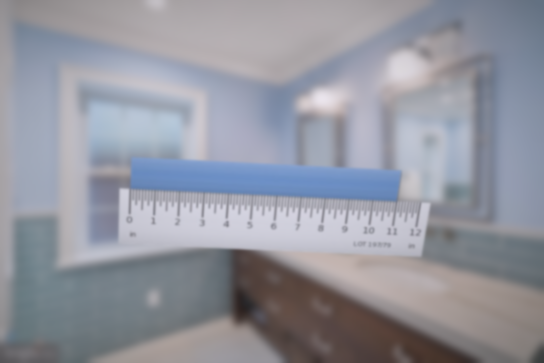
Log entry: 11 in
